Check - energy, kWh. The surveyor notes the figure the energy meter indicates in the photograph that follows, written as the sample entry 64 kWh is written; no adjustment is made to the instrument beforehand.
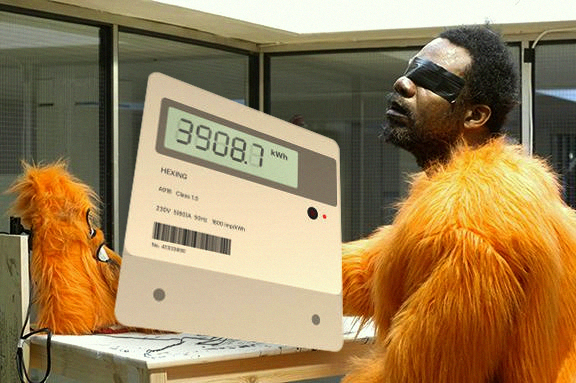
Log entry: 3908.7 kWh
